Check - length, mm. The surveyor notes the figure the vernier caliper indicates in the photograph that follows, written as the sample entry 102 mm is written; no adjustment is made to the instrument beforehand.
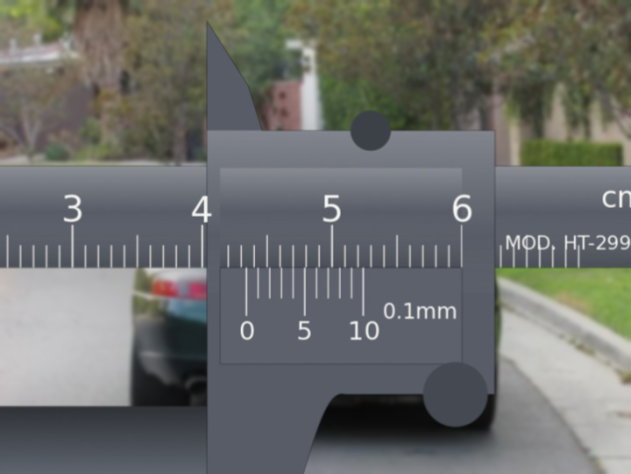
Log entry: 43.4 mm
